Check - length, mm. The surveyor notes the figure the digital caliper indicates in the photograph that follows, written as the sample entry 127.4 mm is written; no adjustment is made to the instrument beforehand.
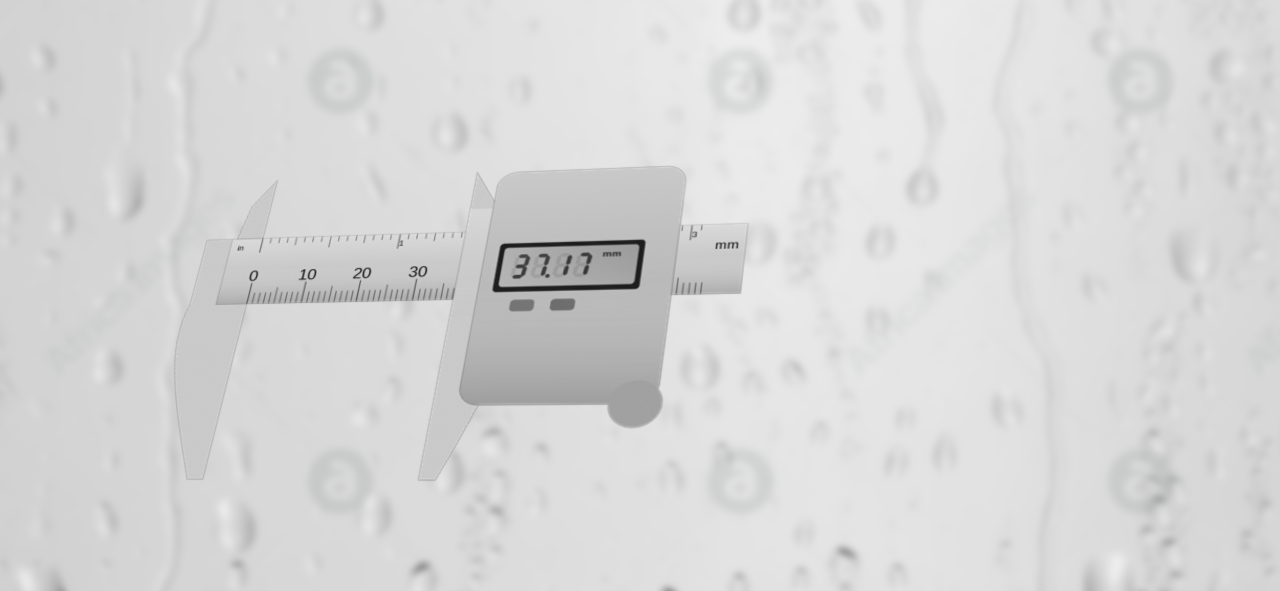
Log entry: 37.17 mm
